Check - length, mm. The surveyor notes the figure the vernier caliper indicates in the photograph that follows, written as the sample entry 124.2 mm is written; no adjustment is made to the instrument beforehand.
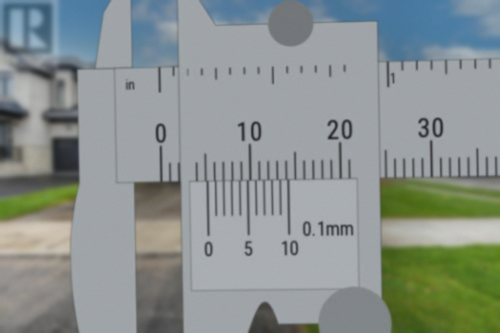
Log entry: 5.2 mm
